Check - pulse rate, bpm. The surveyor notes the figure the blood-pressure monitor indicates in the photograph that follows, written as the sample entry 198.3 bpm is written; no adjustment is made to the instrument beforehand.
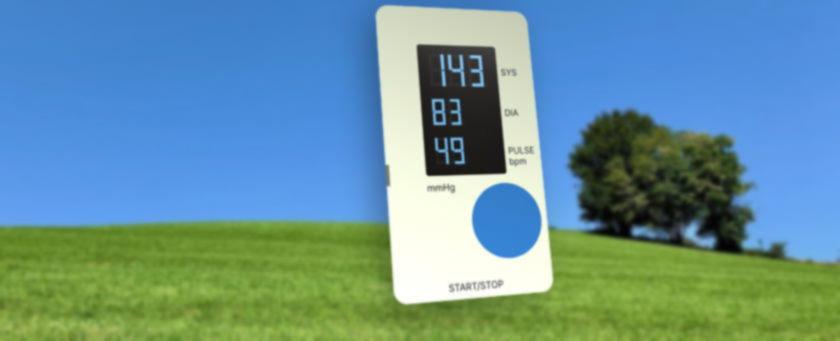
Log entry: 49 bpm
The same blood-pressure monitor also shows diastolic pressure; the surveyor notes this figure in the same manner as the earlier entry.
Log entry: 83 mmHg
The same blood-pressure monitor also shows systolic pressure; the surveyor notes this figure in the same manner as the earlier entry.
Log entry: 143 mmHg
